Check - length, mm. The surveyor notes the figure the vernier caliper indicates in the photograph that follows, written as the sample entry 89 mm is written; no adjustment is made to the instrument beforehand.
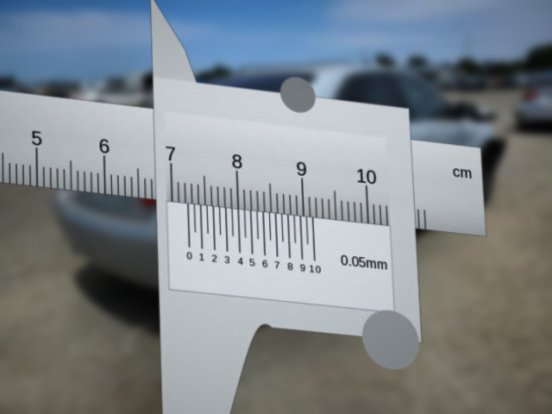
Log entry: 72.4 mm
